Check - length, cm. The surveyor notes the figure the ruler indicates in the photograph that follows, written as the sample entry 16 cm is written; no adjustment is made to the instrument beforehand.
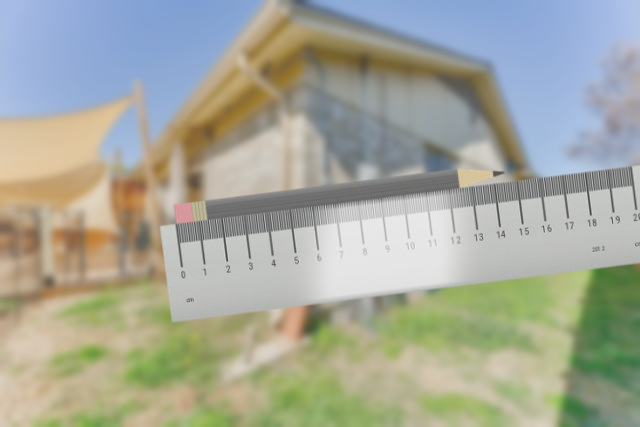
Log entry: 14.5 cm
